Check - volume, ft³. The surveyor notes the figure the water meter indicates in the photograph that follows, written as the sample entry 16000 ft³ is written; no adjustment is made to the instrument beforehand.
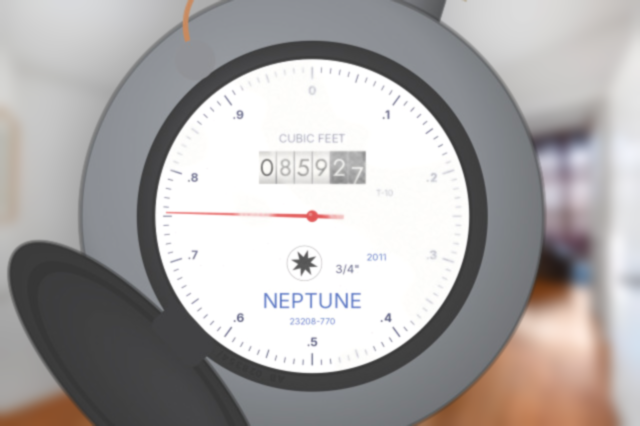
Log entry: 85926.75 ft³
